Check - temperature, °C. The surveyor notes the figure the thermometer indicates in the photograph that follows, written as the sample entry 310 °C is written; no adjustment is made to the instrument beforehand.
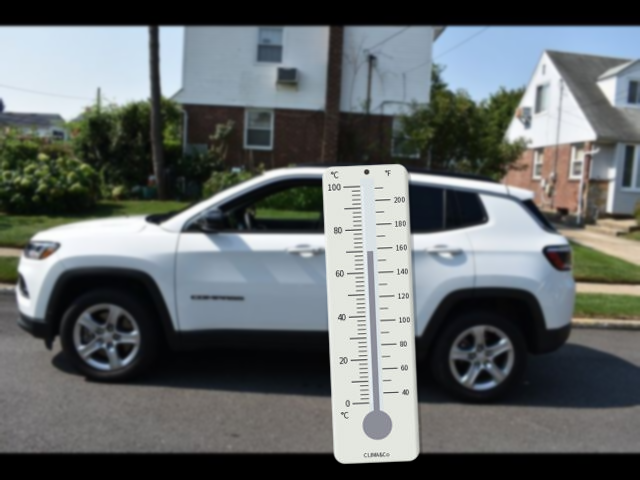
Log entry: 70 °C
